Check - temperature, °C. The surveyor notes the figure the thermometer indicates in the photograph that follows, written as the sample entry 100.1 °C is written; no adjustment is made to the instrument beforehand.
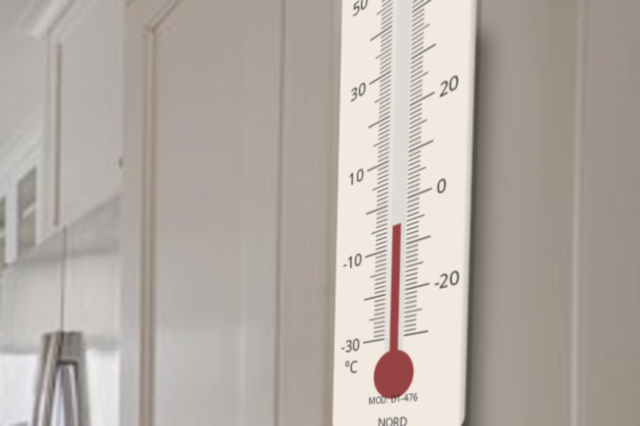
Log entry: -5 °C
